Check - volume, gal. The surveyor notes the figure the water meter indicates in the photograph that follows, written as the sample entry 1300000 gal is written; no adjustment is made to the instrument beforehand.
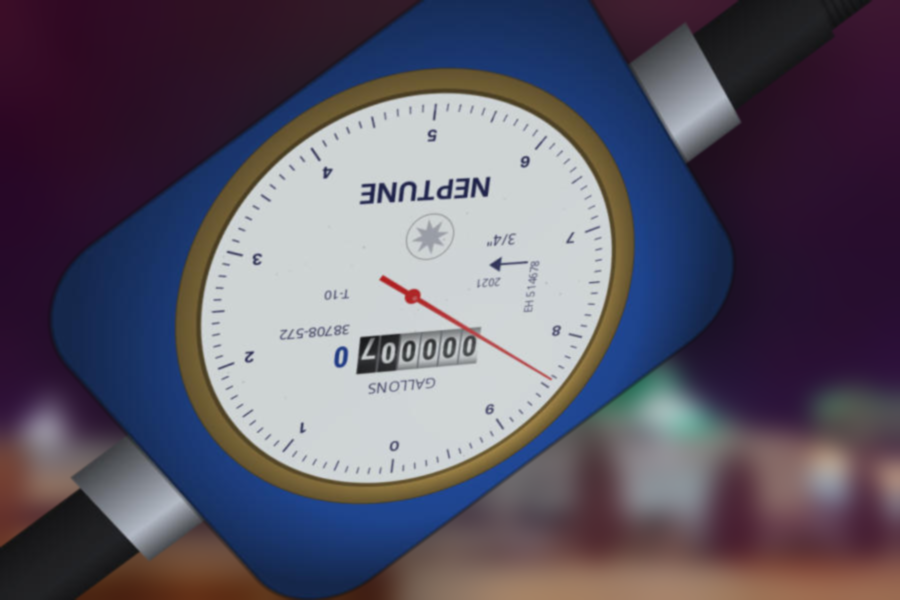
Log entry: 68.4 gal
